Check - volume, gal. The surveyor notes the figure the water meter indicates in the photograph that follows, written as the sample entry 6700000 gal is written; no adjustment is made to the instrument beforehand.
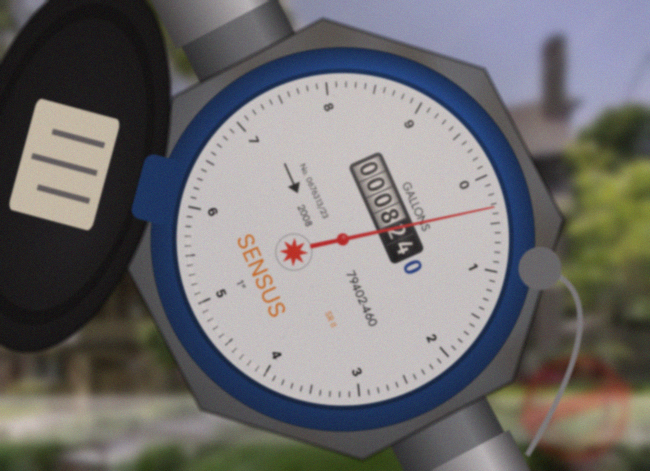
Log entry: 8240.3 gal
